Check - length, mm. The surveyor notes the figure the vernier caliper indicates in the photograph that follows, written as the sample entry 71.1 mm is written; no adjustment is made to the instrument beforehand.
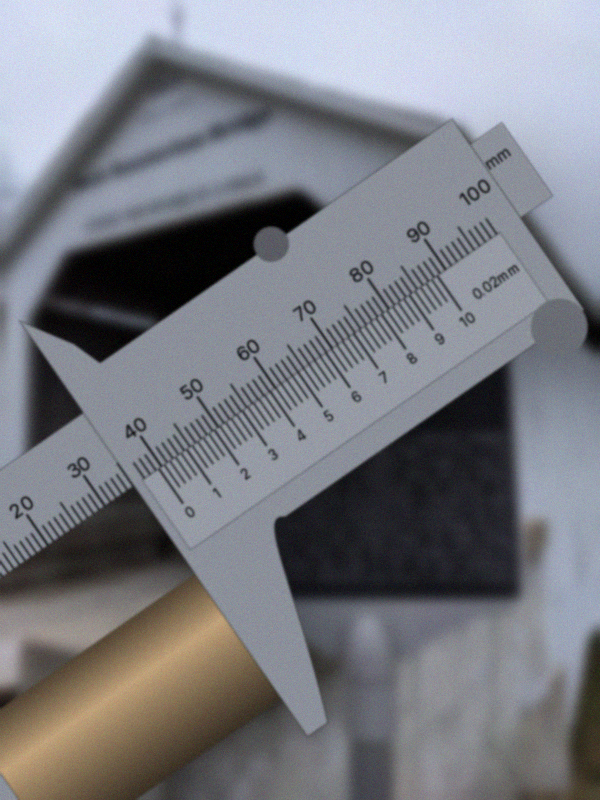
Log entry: 39.5 mm
